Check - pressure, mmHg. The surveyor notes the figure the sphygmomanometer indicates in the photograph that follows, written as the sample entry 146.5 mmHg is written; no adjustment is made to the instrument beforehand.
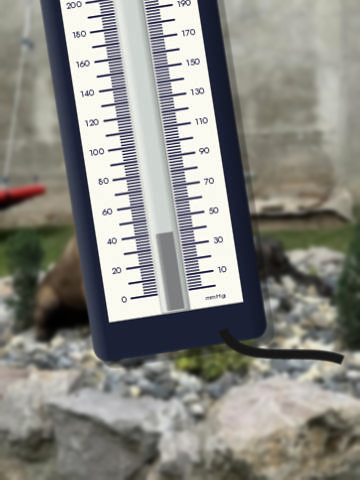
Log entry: 40 mmHg
